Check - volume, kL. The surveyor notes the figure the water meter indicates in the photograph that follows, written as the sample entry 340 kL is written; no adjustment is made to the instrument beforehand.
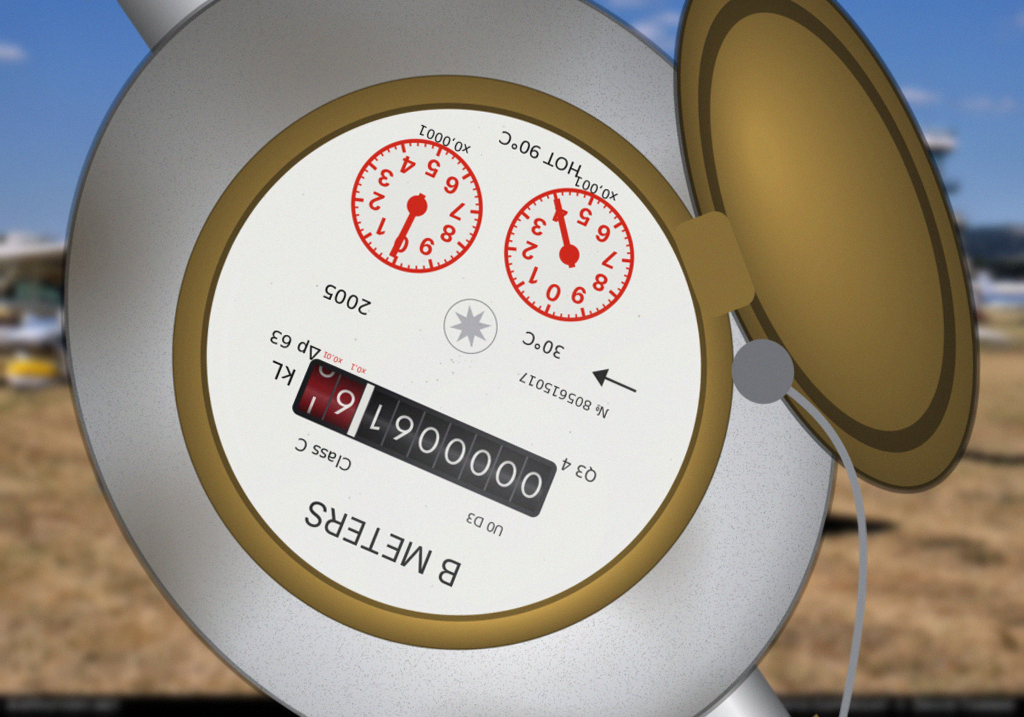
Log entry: 61.6140 kL
